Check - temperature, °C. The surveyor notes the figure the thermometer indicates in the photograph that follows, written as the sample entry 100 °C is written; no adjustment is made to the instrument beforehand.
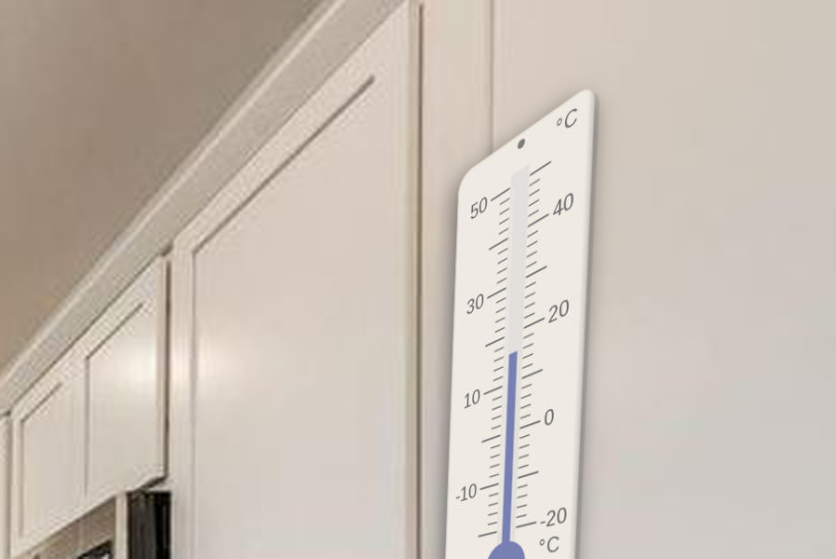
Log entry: 16 °C
